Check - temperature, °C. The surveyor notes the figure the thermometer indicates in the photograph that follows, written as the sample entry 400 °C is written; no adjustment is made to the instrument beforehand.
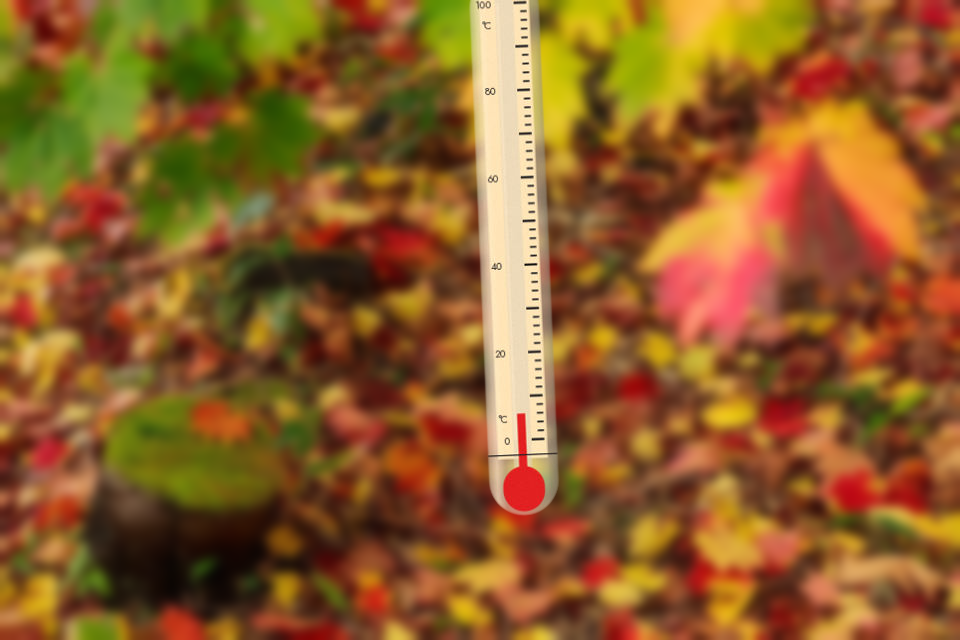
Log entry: 6 °C
